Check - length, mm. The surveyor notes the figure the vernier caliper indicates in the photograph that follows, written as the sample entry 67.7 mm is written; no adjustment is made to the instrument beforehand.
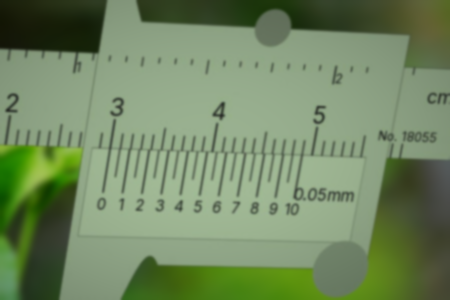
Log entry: 30.0 mm
